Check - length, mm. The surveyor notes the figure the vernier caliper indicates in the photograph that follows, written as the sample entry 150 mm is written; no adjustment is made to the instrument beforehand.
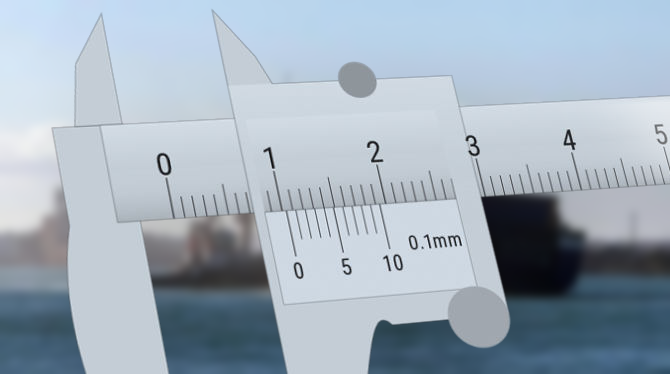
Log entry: 10.4 mm
